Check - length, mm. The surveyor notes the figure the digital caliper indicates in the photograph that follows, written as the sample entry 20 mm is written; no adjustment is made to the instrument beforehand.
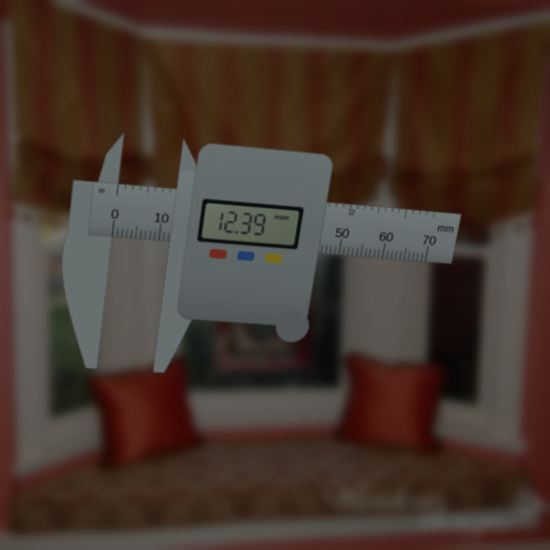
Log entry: 12.39 mm
